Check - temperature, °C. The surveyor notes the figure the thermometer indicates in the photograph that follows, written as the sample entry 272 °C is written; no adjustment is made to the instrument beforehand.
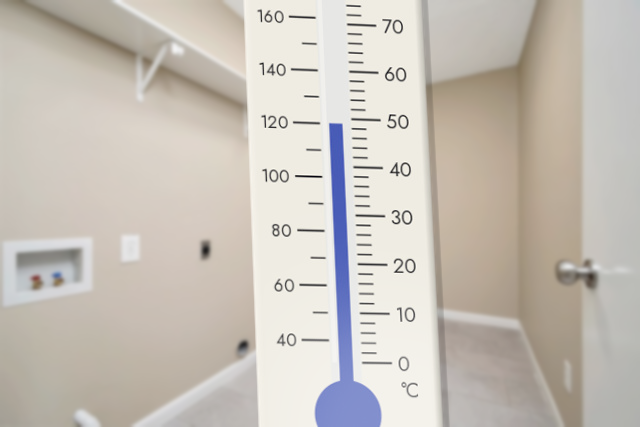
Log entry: 49 °C
